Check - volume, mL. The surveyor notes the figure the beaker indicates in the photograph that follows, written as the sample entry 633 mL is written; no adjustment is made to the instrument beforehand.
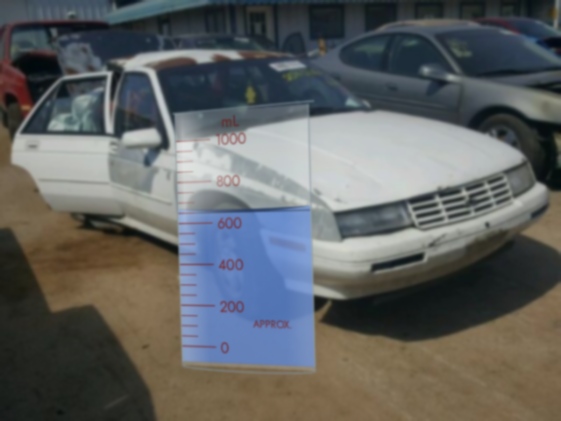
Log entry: 650 mL
